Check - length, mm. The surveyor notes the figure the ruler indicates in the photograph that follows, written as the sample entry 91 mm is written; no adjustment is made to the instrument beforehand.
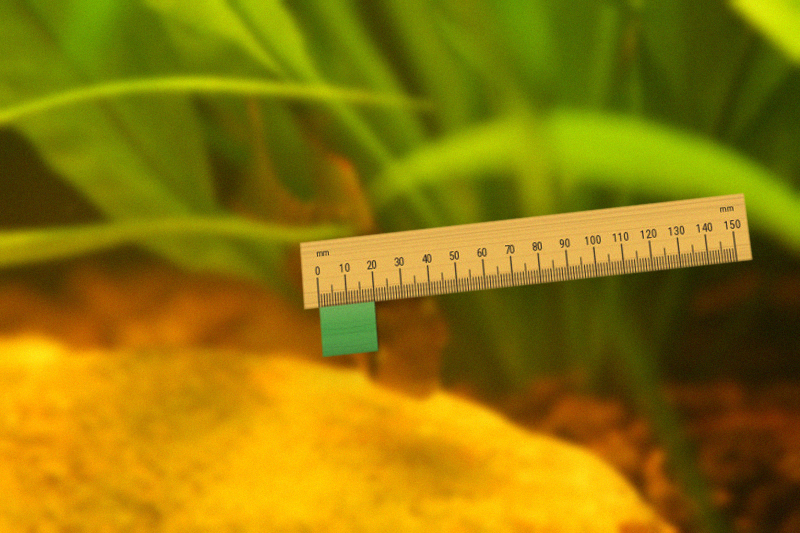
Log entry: 20 mm
